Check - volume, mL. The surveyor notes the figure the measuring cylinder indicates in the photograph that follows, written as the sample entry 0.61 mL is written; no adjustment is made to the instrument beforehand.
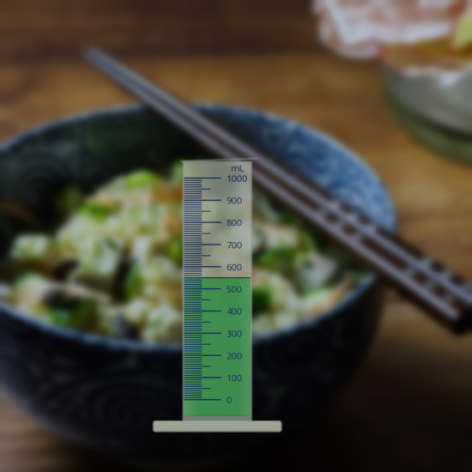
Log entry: 550 mL
